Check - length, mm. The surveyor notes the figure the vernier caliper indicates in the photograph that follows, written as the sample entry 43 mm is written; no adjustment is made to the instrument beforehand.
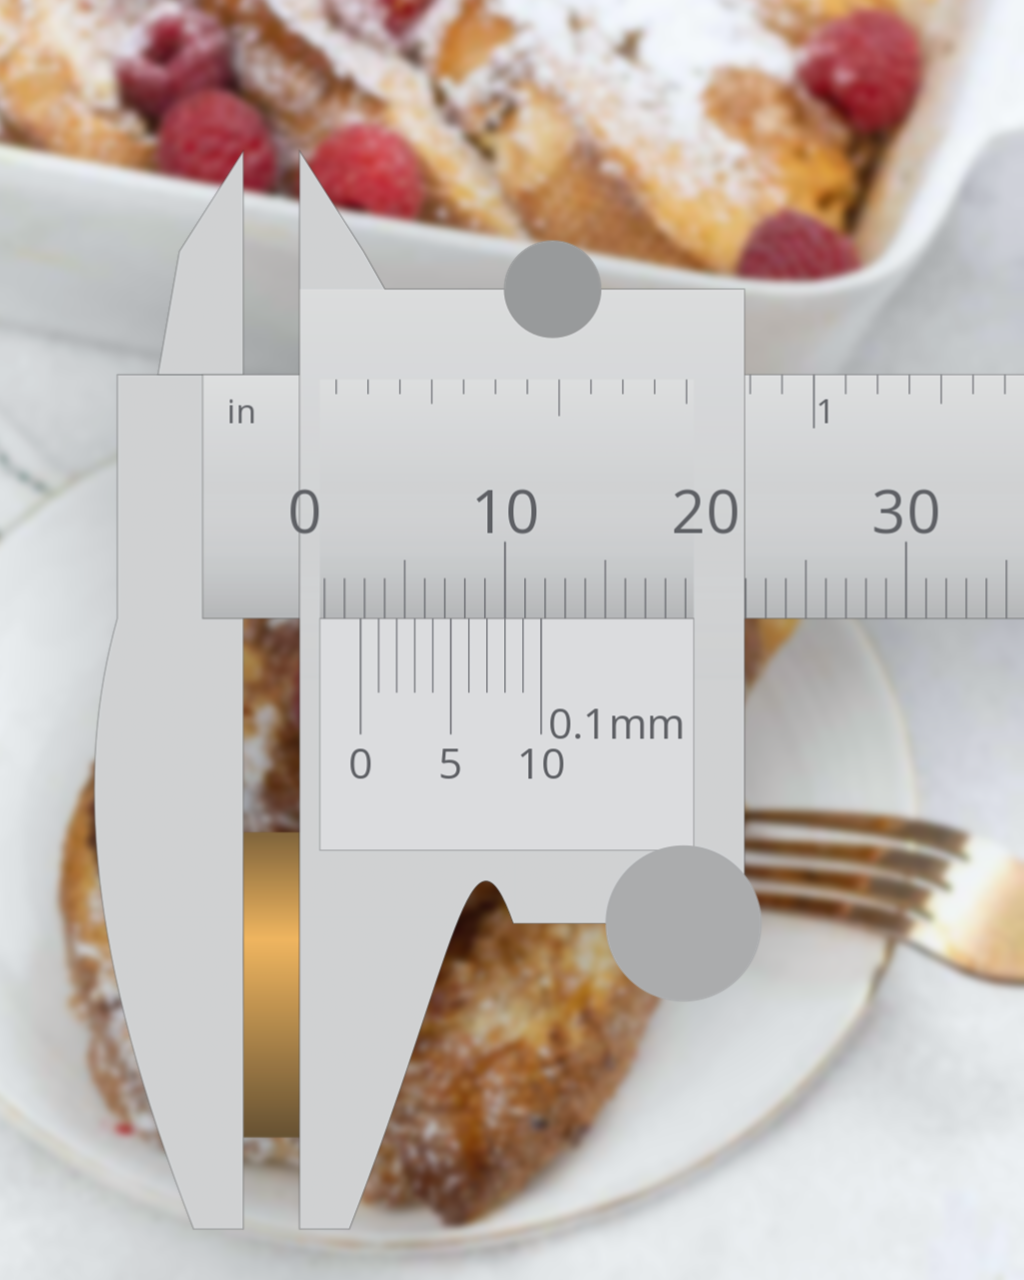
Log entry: 2.8 mm
